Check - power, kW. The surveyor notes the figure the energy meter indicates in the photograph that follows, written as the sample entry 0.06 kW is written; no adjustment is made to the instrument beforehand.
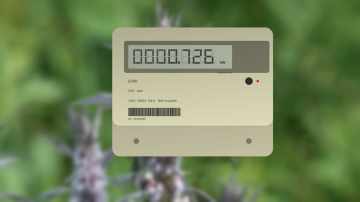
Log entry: 0.726 kW
